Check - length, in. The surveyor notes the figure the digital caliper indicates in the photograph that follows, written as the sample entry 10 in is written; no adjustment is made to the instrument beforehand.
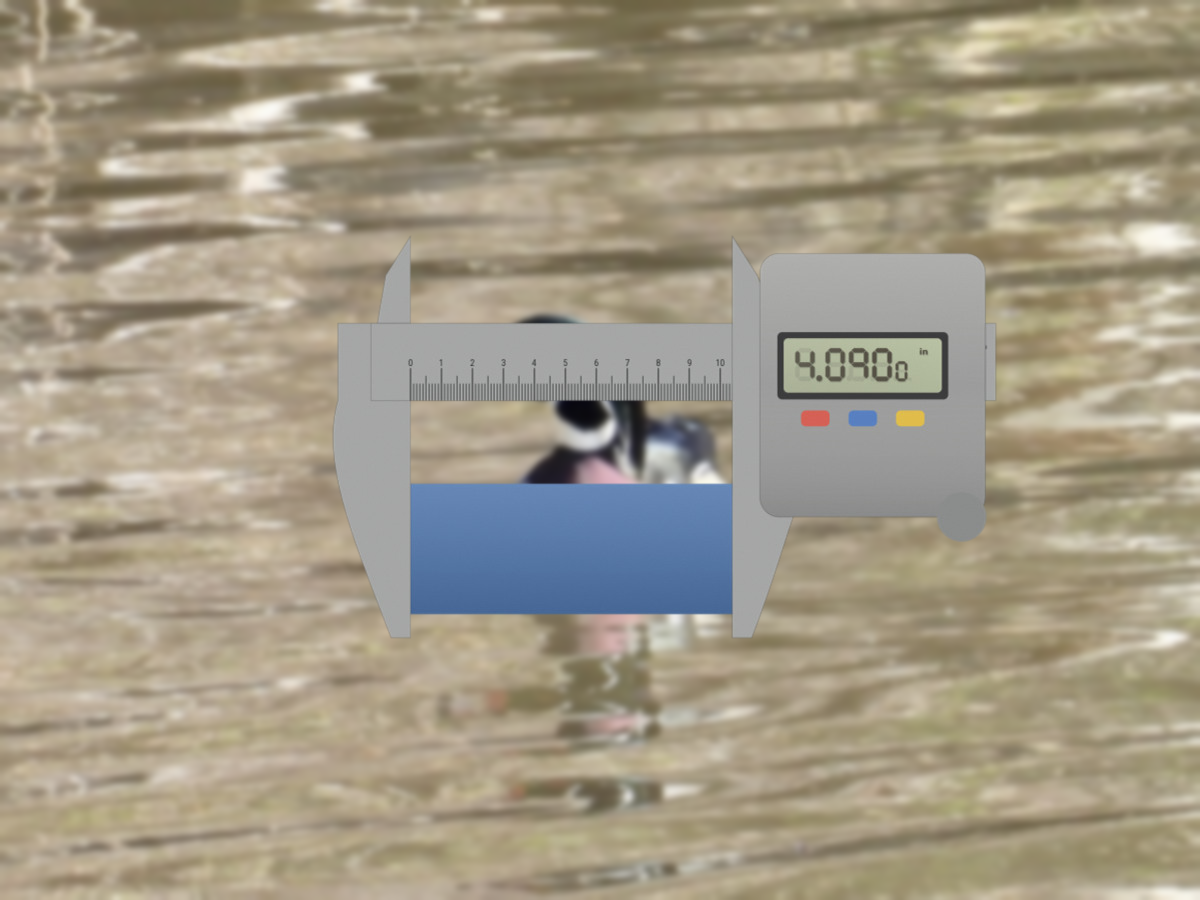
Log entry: 4.0900 in
